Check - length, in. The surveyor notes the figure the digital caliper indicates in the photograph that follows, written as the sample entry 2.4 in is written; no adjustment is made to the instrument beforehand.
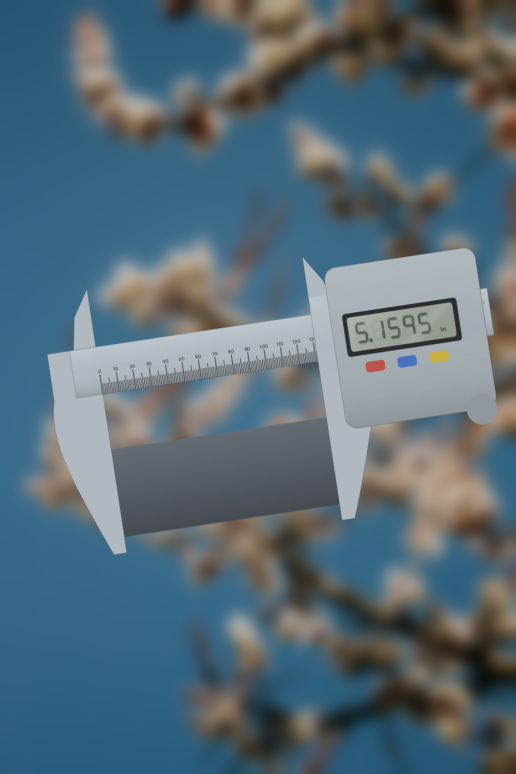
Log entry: 5.1595 in
